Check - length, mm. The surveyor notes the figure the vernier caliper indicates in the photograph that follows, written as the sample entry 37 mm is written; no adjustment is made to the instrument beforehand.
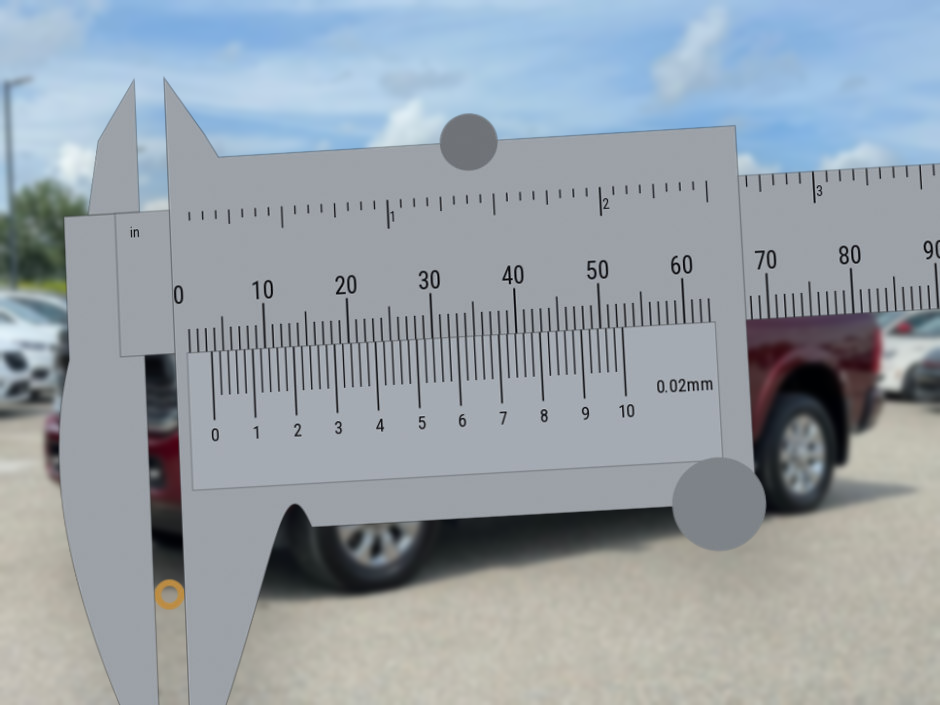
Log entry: 3.6 mm
